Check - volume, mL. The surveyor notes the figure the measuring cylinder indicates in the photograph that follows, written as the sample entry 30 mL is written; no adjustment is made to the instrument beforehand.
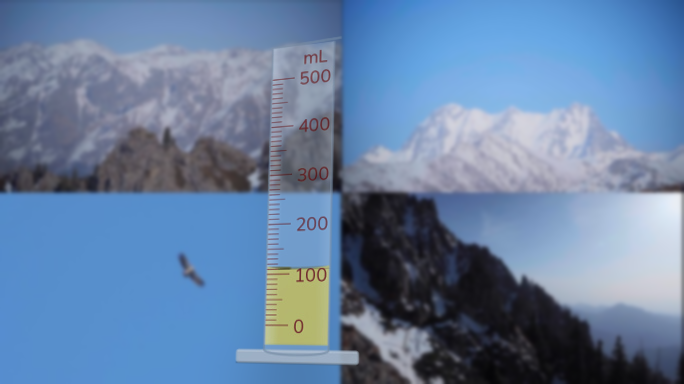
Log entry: 110 mL
